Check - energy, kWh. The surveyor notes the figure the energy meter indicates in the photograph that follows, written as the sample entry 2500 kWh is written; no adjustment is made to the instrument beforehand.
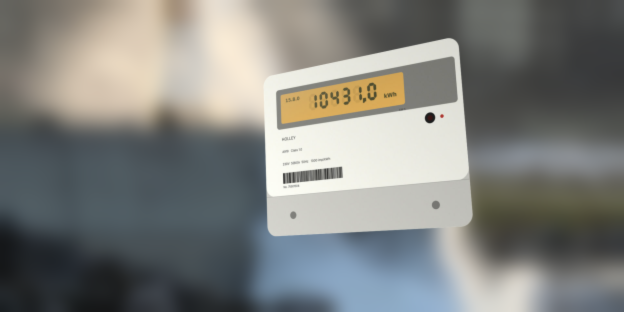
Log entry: 10431.0 kWh
